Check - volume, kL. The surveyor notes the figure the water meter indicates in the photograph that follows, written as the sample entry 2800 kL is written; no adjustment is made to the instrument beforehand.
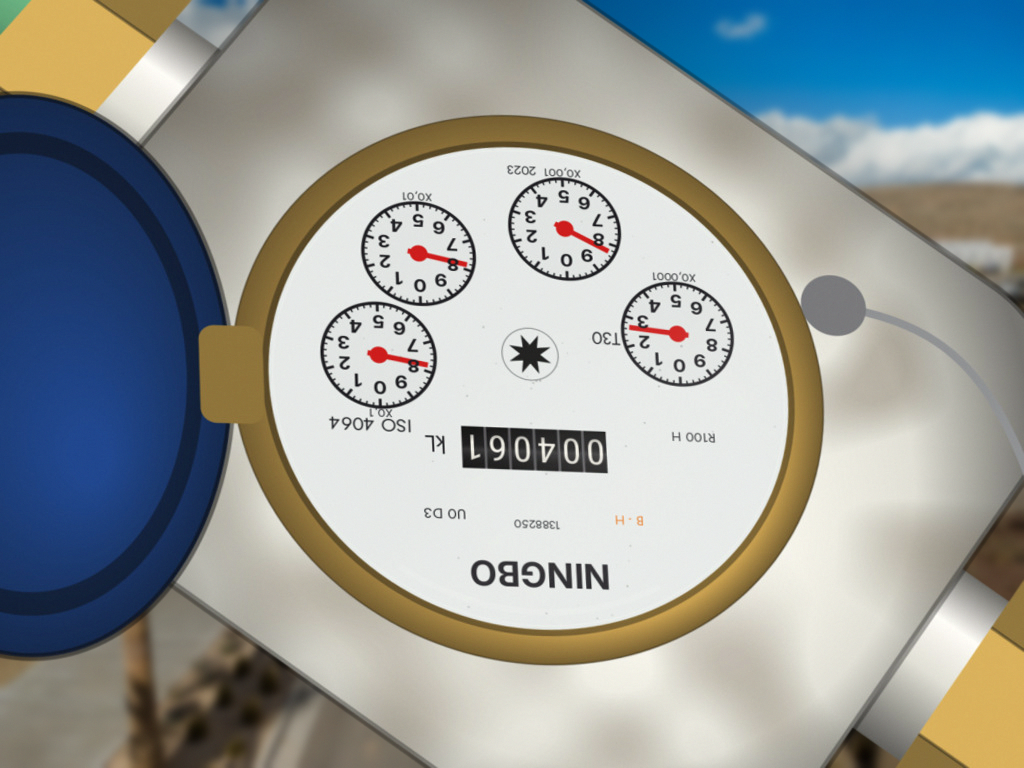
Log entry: 4061.7782 kL
